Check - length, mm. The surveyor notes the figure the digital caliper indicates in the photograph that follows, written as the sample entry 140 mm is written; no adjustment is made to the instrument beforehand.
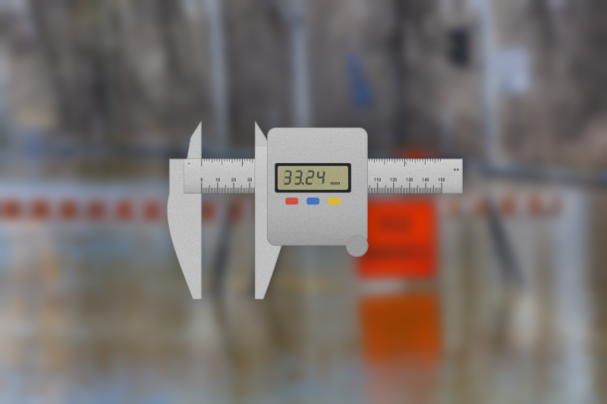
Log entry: 33.24 mm
